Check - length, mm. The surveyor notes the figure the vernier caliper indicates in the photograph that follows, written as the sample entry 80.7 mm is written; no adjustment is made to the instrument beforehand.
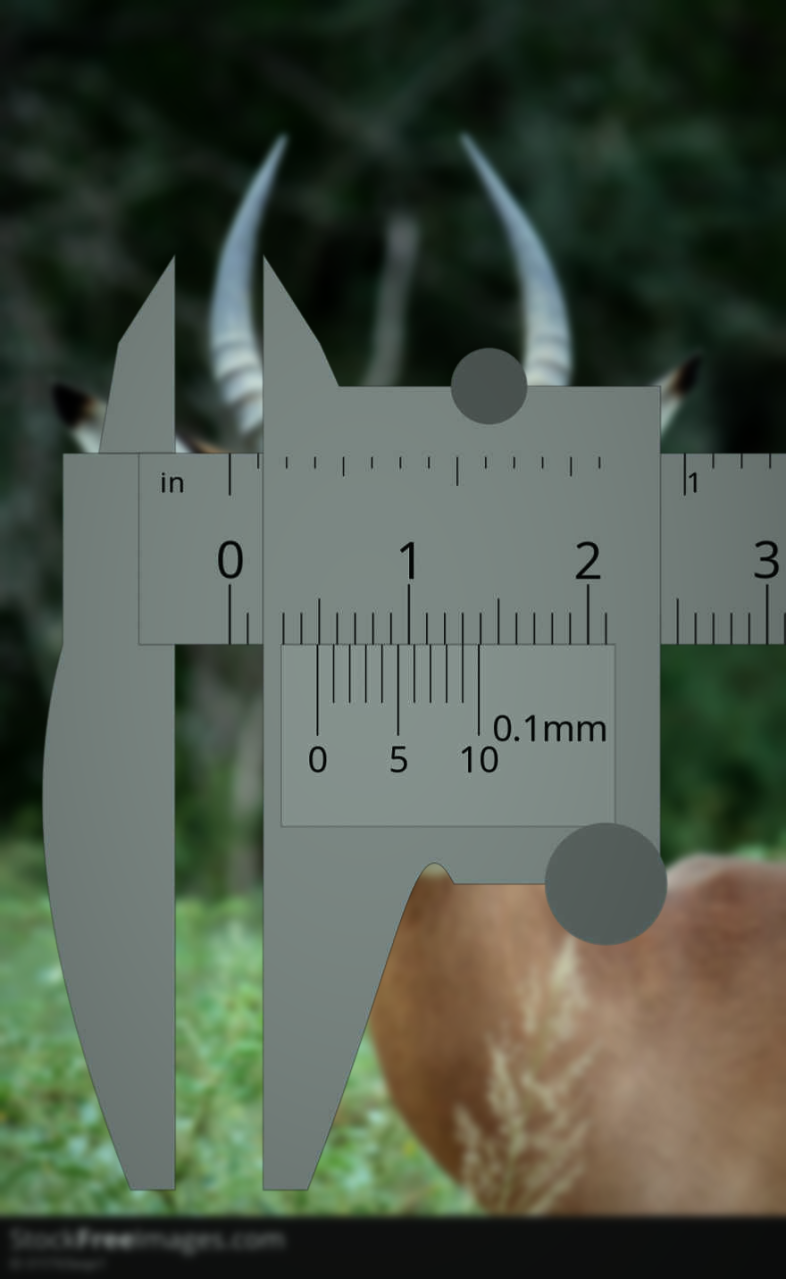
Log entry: 4.9 mm
